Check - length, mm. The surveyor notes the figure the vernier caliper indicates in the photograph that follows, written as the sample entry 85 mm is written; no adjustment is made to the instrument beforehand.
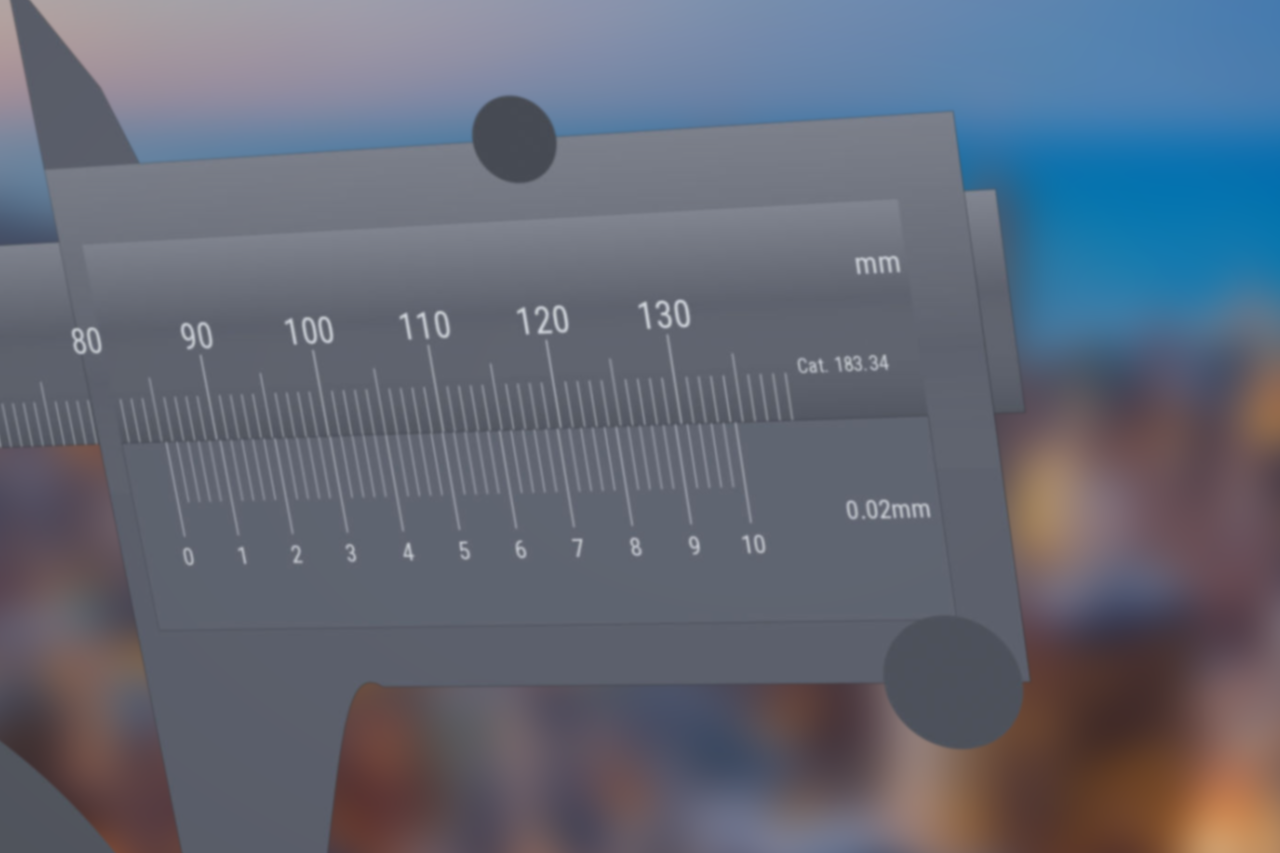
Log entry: 85.4 mm
